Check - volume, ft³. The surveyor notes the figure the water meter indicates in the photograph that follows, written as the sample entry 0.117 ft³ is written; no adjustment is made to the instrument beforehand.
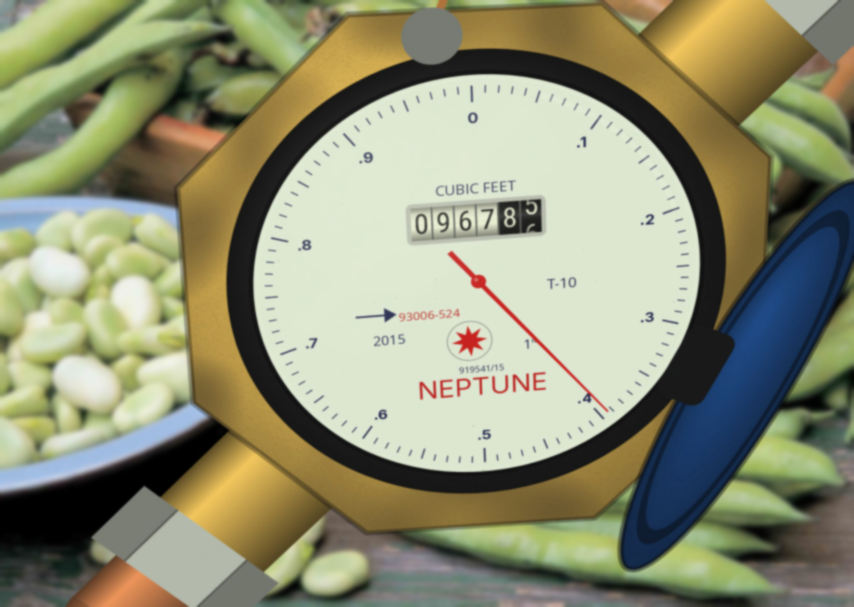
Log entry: 96785.39 ft³
